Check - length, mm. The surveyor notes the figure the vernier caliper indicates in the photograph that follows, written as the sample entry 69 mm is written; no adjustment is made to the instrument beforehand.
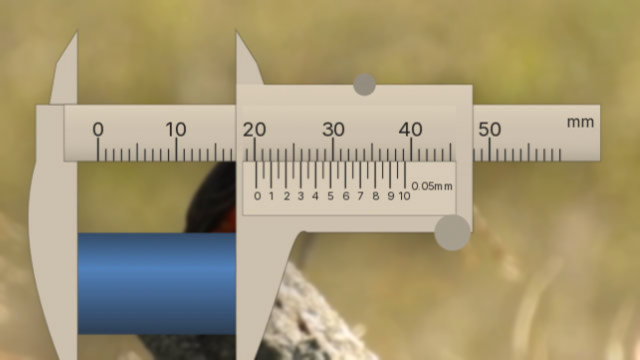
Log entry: 20.2 mm
